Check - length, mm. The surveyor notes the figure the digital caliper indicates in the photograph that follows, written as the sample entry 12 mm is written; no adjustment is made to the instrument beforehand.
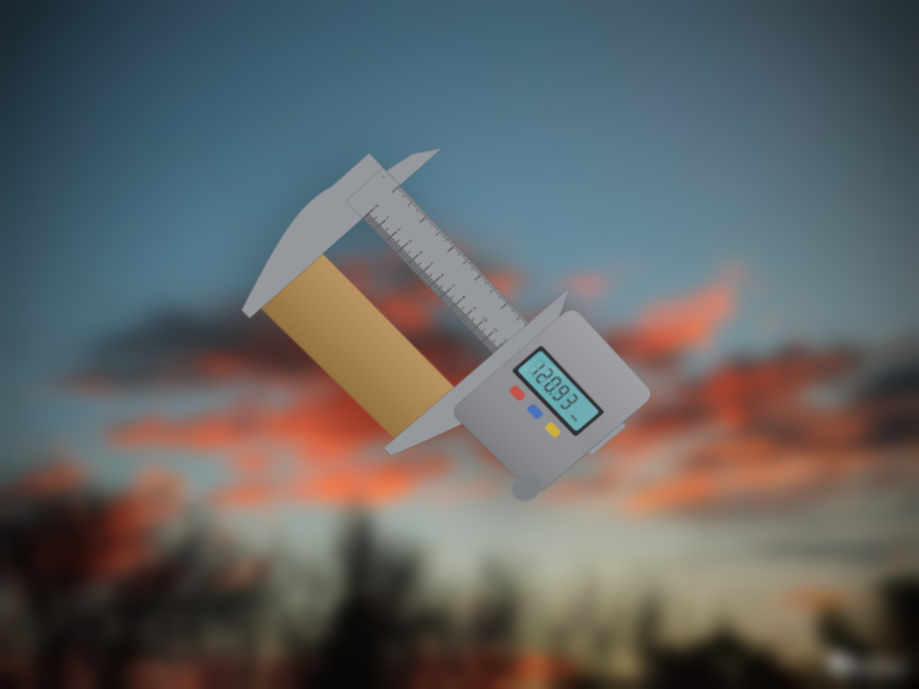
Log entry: 120.93 mm
